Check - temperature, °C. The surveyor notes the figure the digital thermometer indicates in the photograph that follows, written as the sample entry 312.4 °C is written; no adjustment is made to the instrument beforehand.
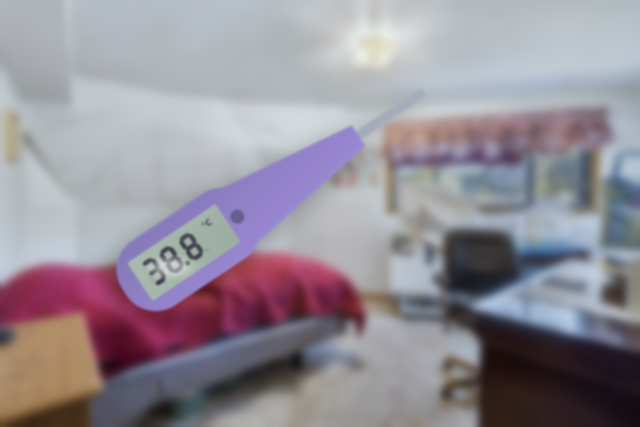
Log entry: 38.8 °C
